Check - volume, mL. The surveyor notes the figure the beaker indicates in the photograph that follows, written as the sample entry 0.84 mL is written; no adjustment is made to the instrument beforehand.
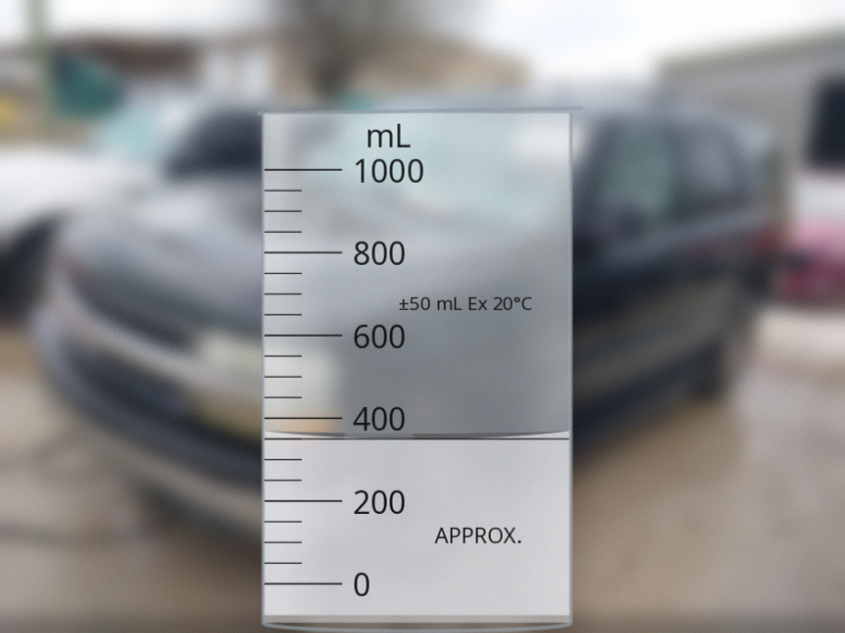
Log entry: 350 mL
